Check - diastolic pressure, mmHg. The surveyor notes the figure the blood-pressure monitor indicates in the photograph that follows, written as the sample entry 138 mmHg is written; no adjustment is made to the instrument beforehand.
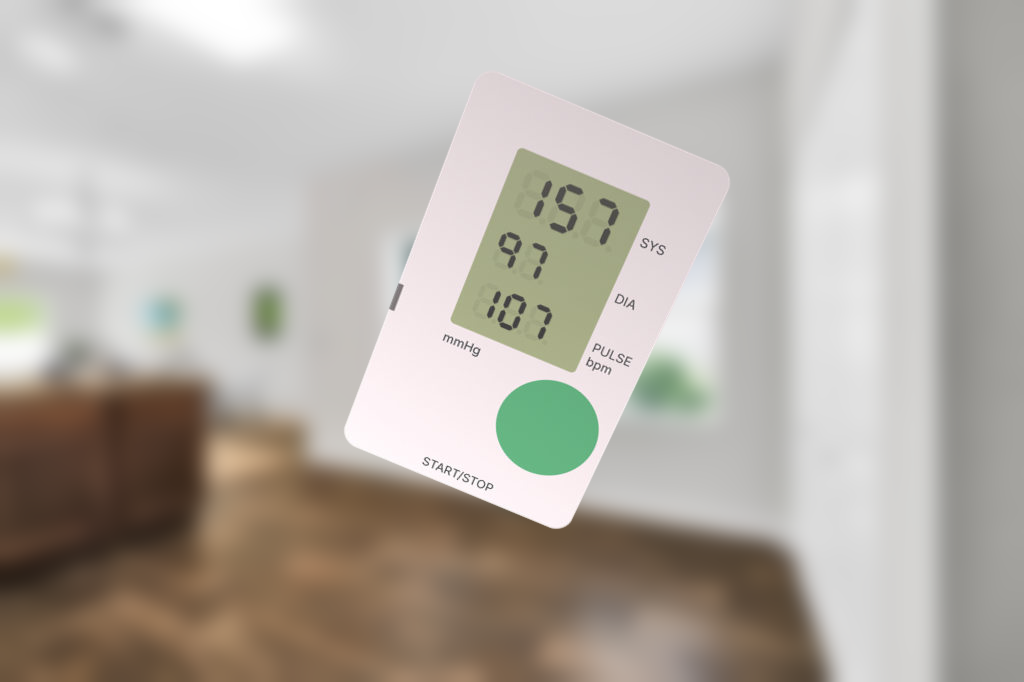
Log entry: 97 mmHg
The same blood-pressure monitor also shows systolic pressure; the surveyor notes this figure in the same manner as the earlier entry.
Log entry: 157 mmHg
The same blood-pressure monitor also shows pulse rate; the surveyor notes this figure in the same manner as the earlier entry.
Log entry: 107 bpm
